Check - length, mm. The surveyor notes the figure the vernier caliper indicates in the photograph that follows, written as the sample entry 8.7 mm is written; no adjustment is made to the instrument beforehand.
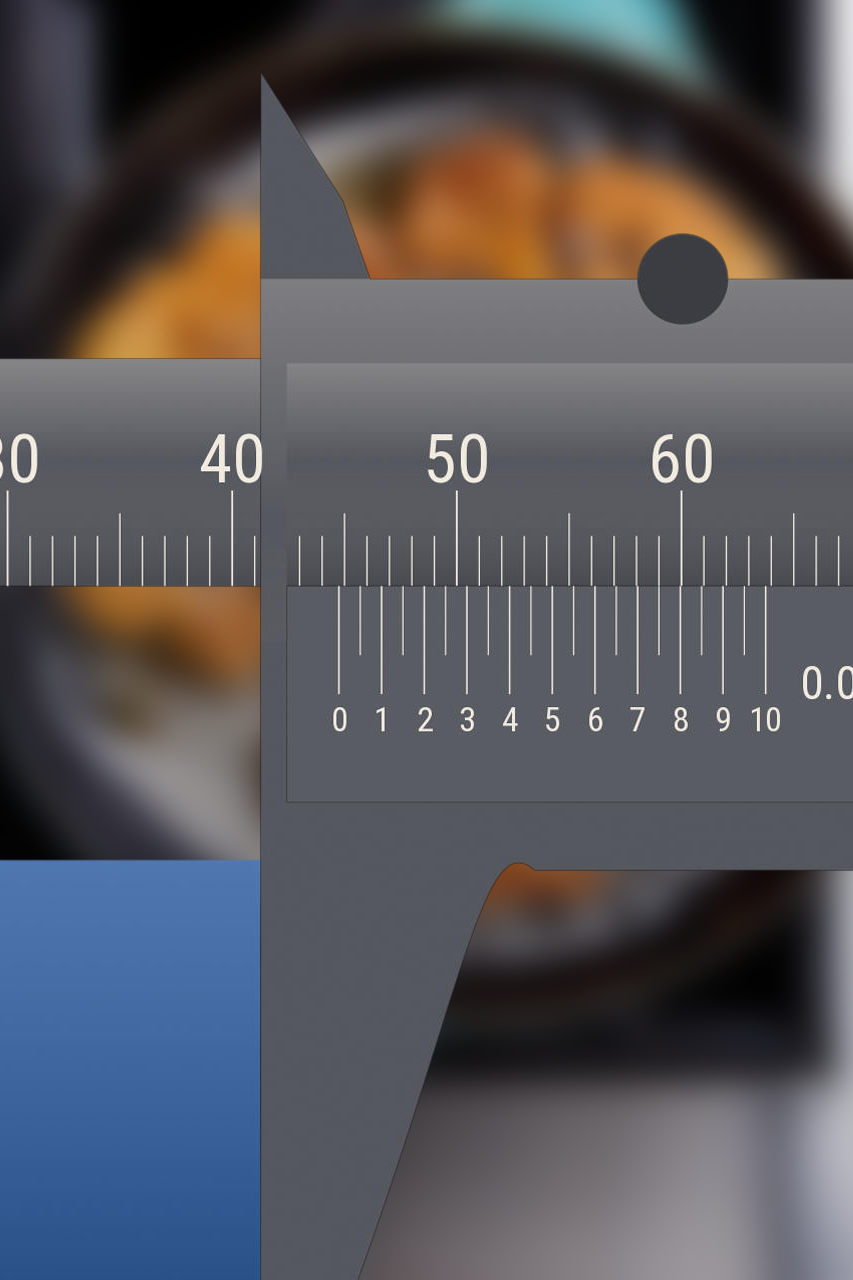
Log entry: 44.75 mm
